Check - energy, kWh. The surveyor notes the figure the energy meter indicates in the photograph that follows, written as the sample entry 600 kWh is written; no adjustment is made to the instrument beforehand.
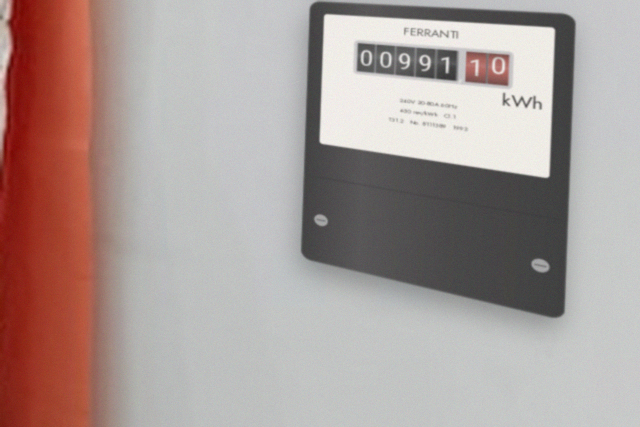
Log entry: 991.10 kWh
